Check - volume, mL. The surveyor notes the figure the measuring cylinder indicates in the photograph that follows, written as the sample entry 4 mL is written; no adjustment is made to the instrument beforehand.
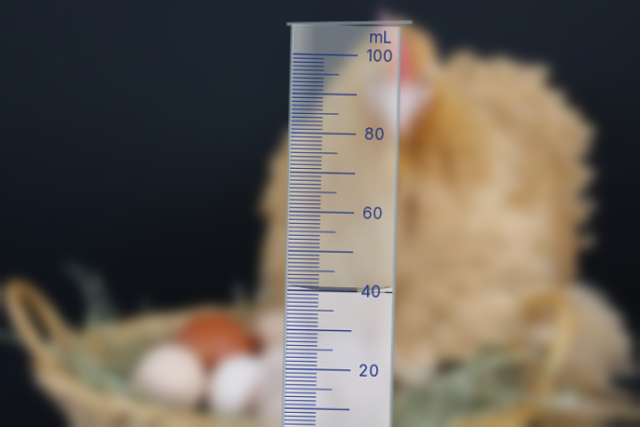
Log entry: 40 mL
